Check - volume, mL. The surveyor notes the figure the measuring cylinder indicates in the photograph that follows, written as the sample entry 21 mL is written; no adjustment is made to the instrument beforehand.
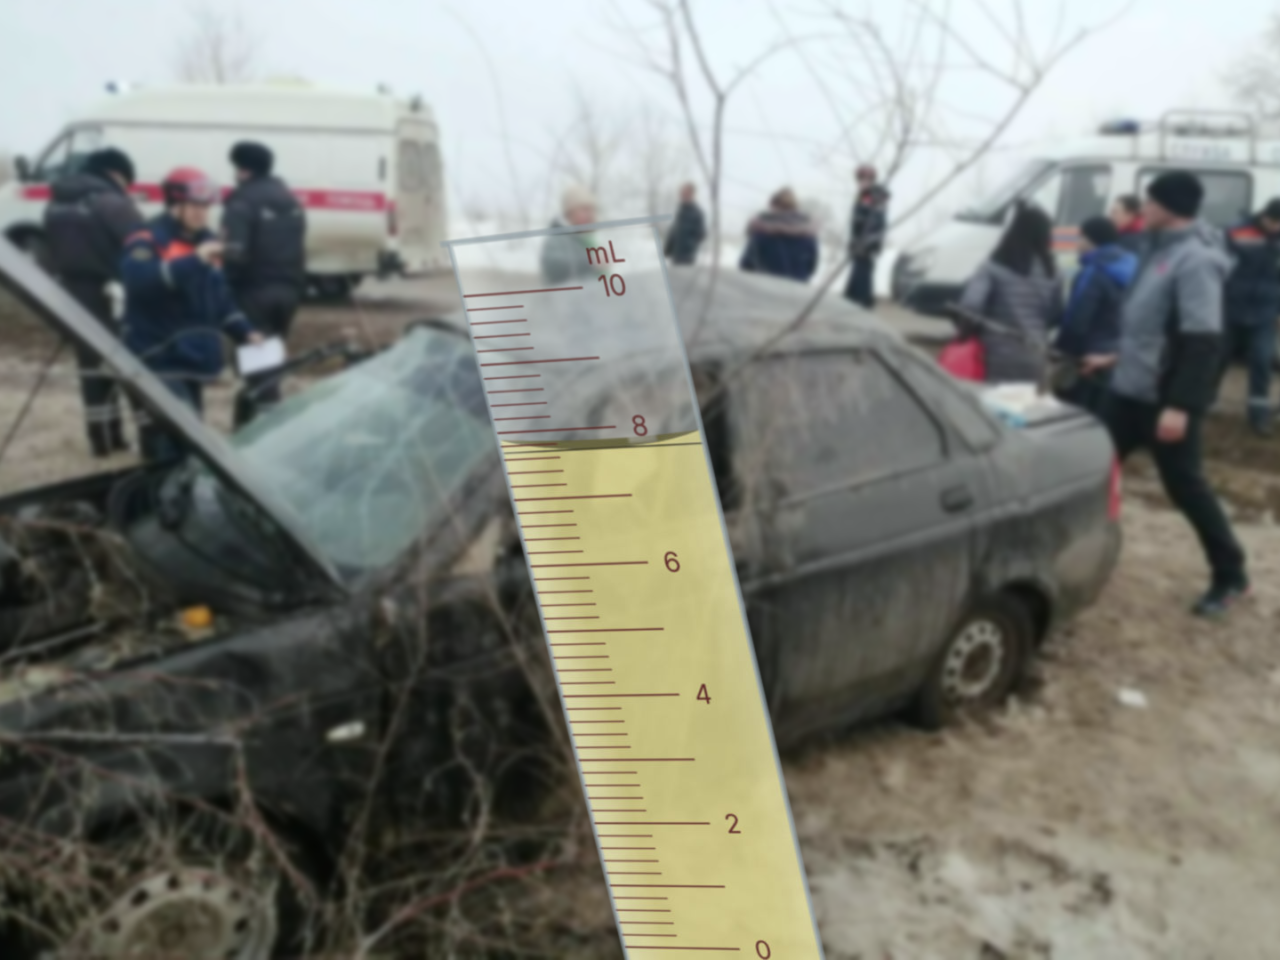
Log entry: 7.7 mL
